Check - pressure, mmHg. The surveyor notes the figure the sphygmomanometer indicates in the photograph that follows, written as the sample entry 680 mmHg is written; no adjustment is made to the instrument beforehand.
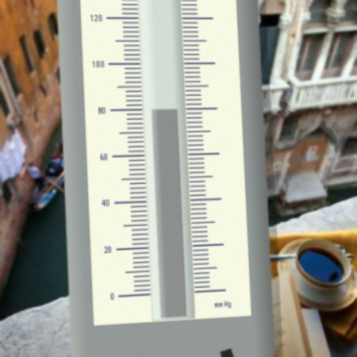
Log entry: 80 mmHg
